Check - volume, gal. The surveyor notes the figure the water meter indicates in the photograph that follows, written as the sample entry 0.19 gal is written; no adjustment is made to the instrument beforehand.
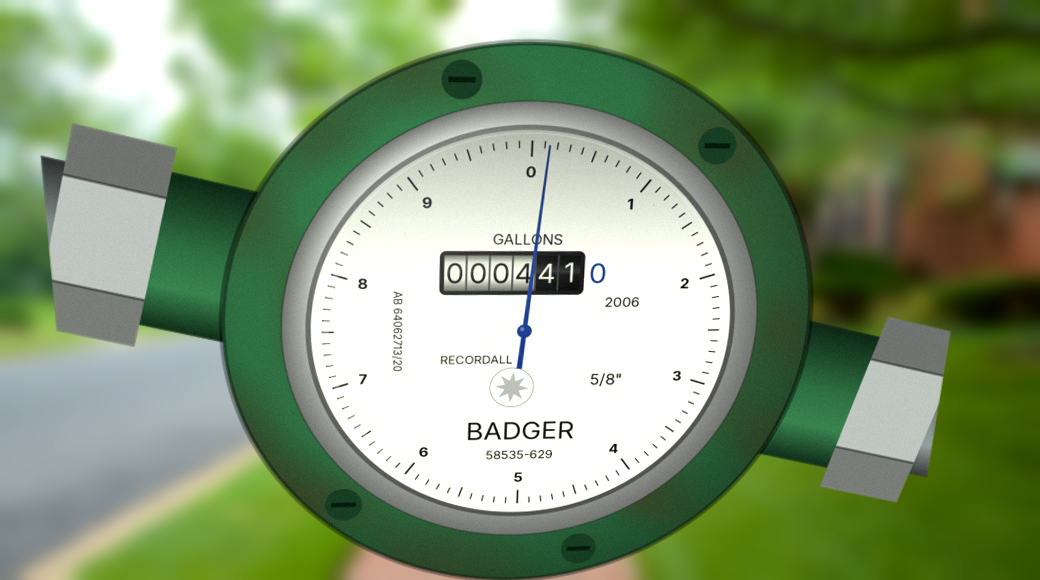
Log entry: 4410.1 gal
